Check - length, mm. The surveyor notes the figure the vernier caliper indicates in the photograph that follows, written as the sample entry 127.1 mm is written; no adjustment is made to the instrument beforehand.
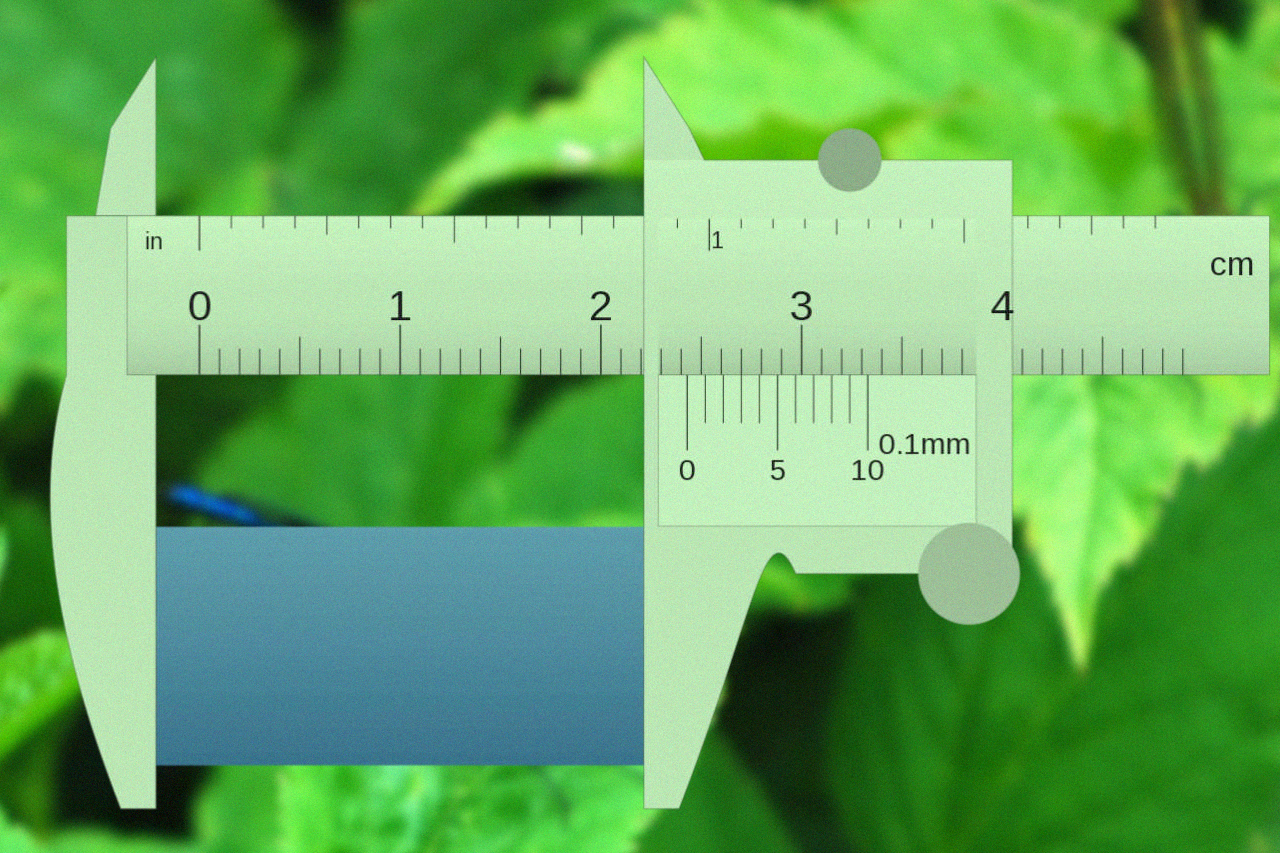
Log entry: 24.3 mm
